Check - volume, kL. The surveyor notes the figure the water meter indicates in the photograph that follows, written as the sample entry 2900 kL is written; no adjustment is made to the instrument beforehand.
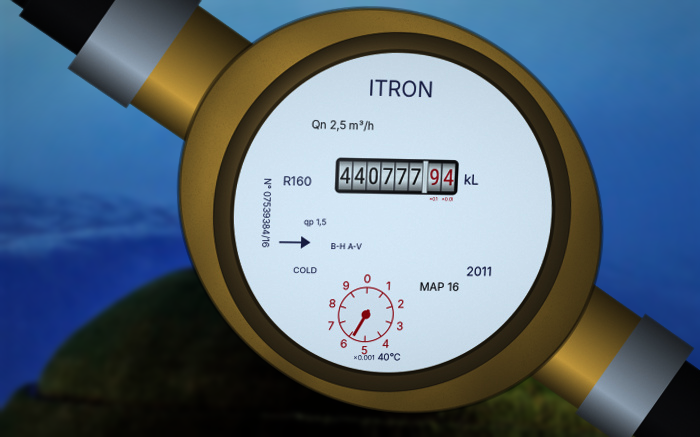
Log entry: 440777.945 kL
